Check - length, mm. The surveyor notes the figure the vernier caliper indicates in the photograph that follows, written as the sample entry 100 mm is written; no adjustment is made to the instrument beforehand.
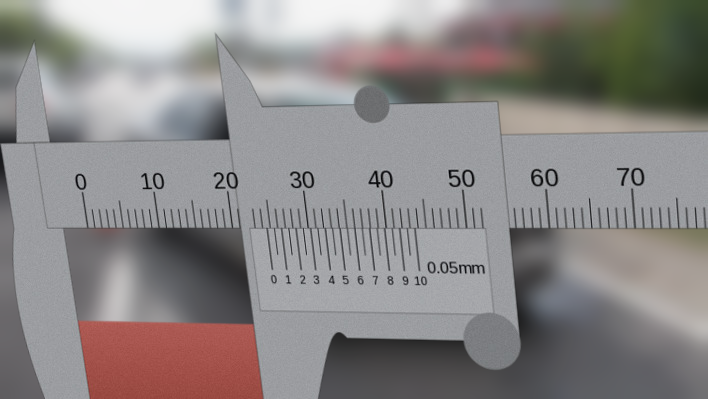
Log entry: 24.6 mm
